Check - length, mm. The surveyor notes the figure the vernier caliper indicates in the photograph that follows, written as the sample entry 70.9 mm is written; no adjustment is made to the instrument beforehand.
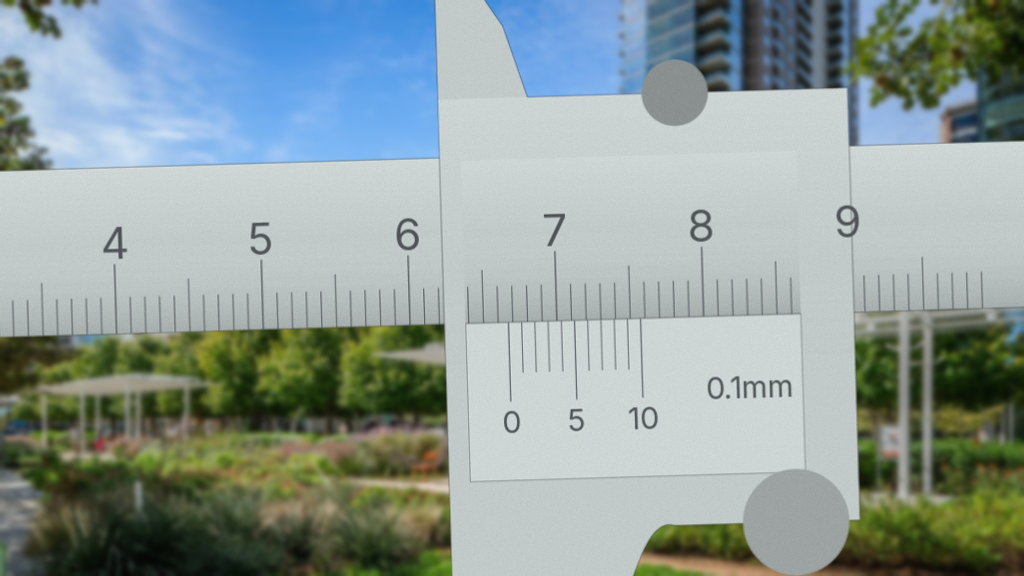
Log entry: 66.7 mm
